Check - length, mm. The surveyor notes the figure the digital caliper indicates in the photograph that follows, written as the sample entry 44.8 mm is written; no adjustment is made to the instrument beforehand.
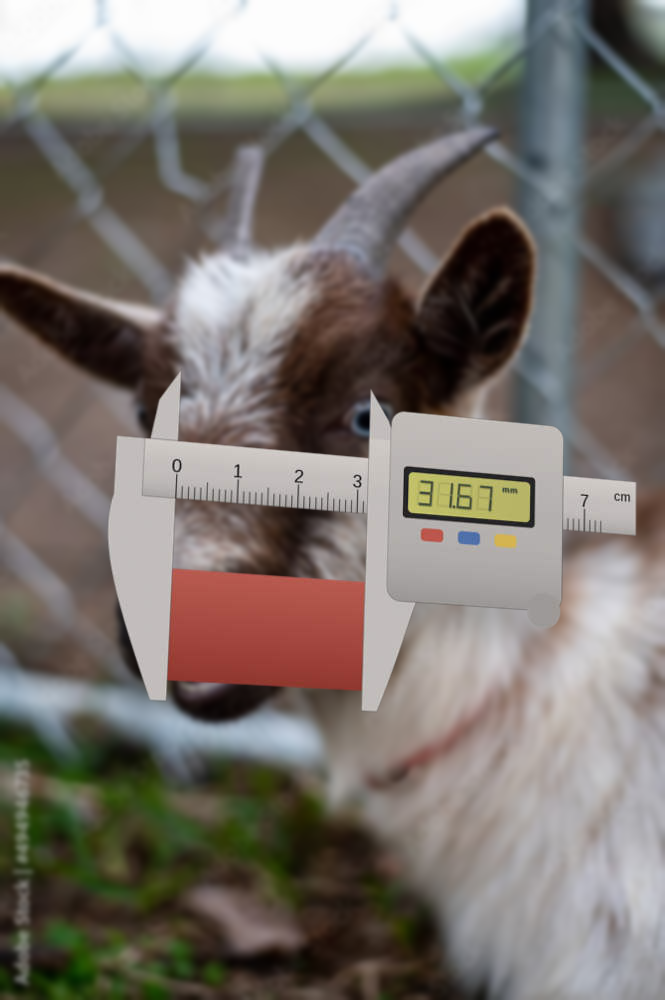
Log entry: 31.67 mm
